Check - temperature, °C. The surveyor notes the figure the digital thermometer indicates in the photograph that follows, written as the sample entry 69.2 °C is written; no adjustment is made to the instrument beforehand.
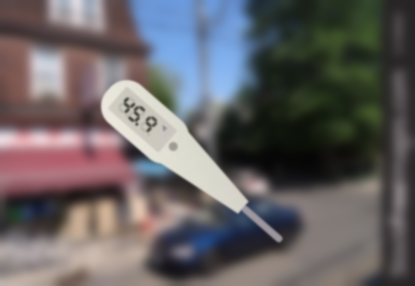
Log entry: 45.9 °C
